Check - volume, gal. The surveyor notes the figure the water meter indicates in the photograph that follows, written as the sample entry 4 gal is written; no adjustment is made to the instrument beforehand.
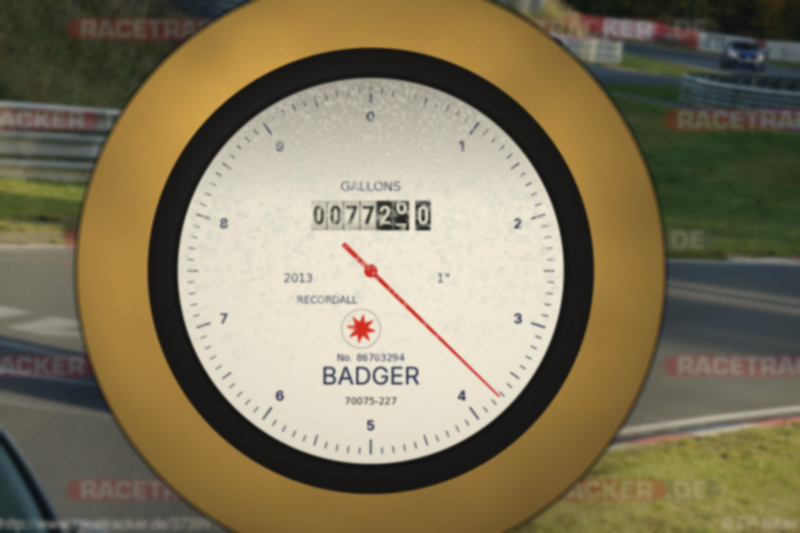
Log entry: 77263.7 gal
